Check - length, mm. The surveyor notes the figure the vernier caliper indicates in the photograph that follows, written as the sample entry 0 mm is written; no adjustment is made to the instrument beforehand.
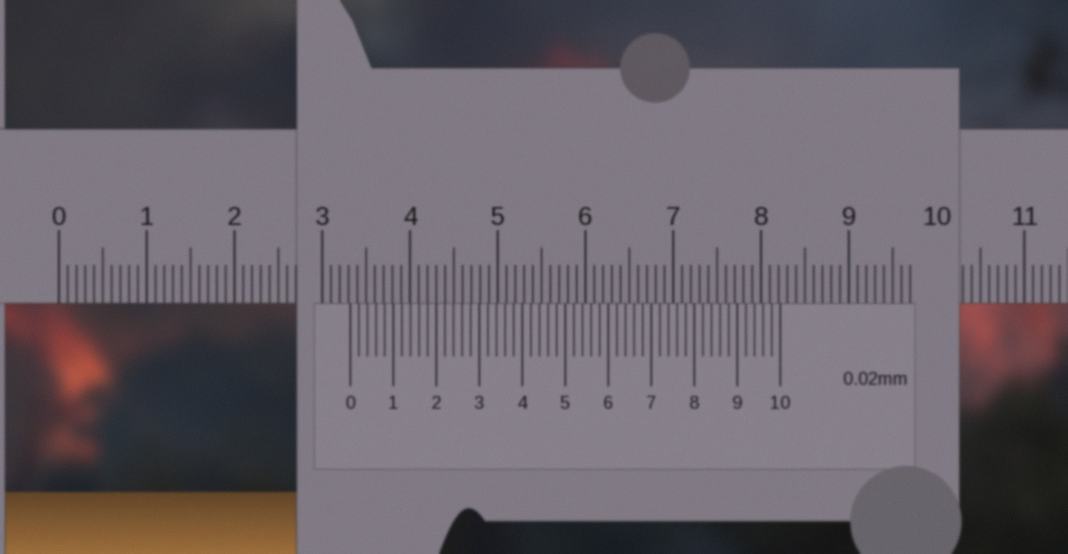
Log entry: 33.2 mm
